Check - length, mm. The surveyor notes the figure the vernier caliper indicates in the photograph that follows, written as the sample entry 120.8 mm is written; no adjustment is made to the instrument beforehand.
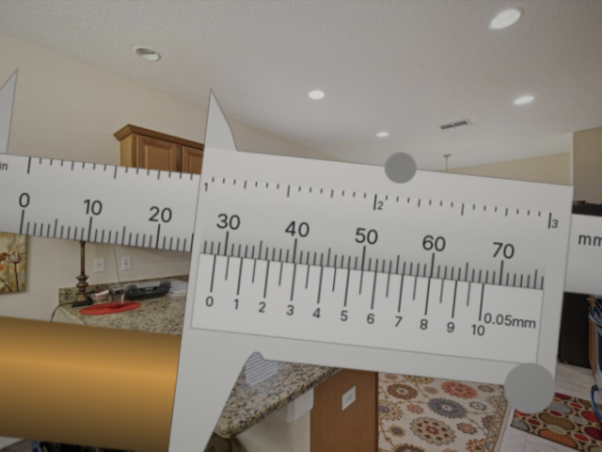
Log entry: 28.6 mm
